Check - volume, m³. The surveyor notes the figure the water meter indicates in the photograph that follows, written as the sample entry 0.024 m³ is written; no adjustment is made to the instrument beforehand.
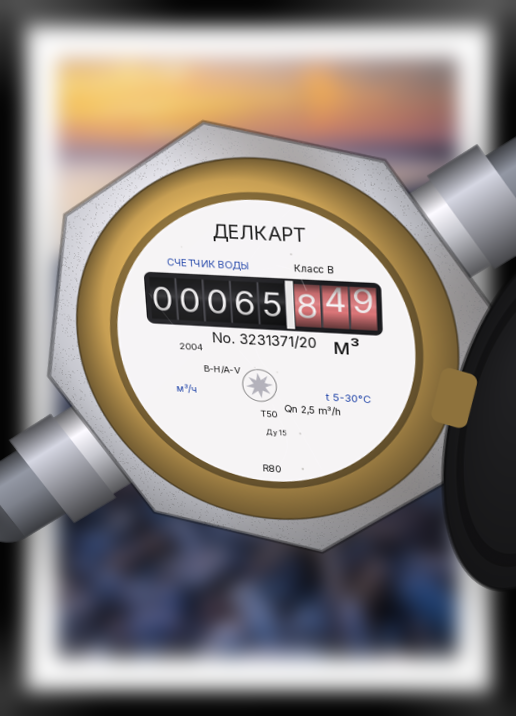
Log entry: 65.849 m³
